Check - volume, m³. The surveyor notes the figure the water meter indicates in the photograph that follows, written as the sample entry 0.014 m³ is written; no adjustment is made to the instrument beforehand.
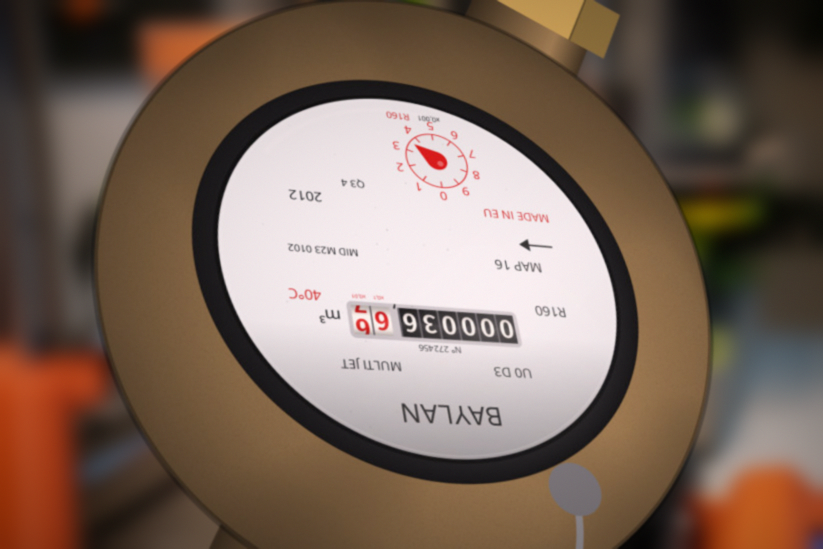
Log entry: 36.663 m³
